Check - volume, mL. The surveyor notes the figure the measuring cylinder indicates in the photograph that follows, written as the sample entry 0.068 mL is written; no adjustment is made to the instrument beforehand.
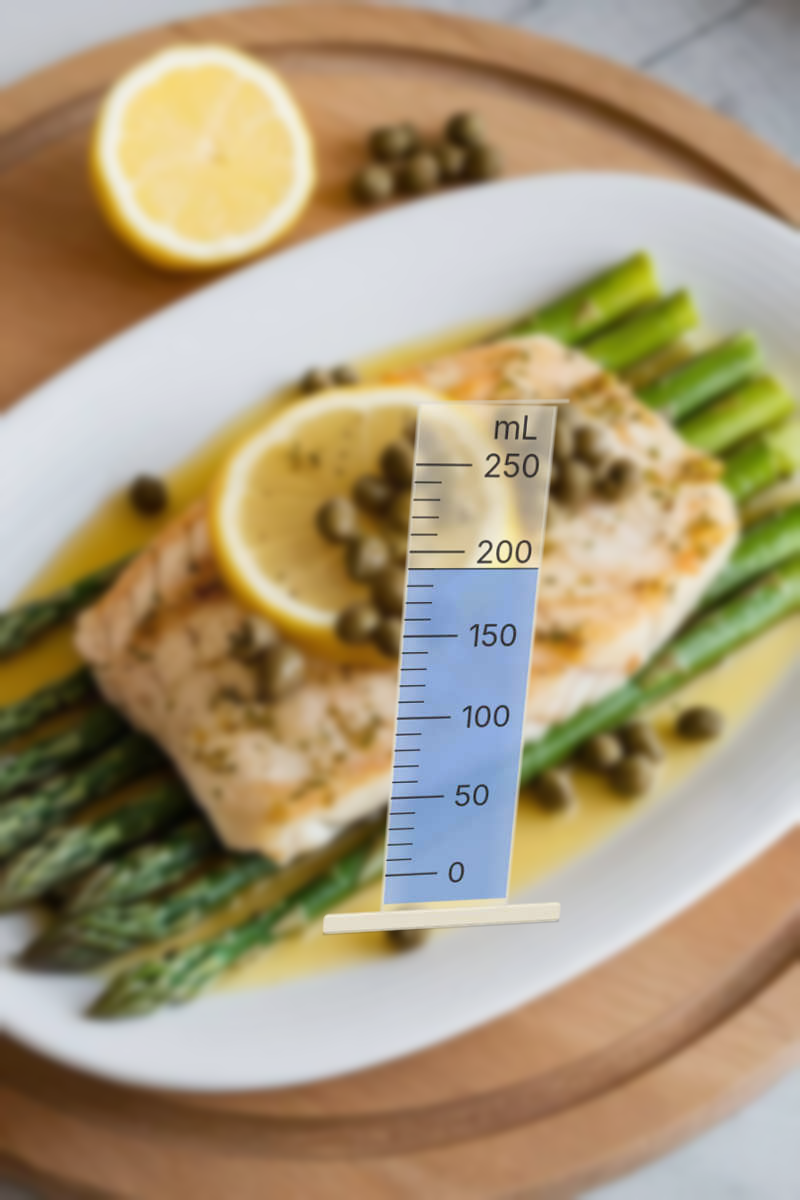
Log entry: 190 mL
